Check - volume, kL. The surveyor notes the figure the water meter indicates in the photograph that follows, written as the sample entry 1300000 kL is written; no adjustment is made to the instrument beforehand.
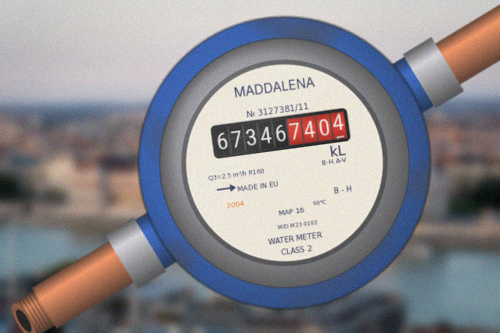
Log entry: 67346.7404 kL
